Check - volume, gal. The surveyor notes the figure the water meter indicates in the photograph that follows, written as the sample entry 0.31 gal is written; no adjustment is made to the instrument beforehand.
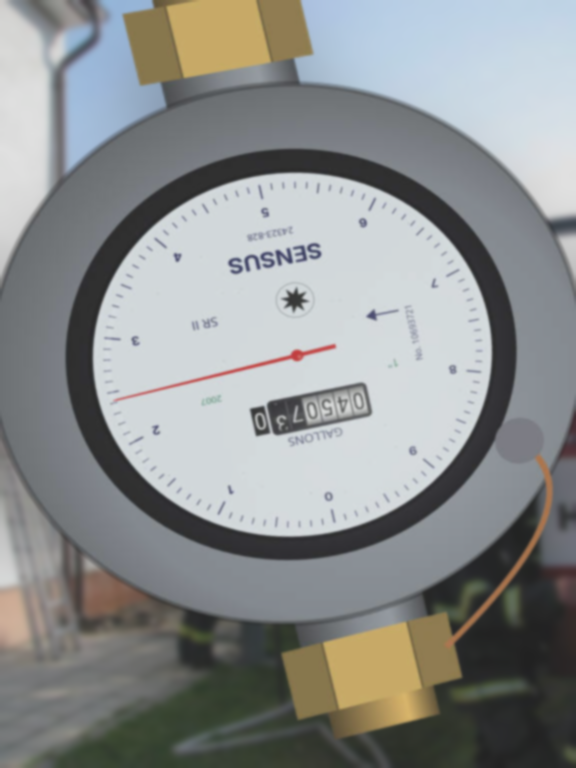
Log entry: 450732.4 gal
